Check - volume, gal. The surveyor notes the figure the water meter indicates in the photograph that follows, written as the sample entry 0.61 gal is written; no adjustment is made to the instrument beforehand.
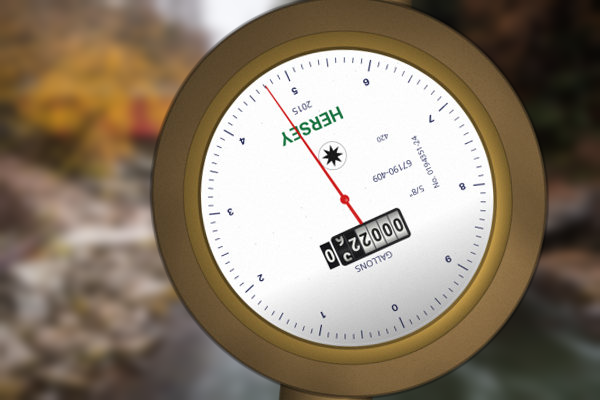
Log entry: 2254.7 gal
